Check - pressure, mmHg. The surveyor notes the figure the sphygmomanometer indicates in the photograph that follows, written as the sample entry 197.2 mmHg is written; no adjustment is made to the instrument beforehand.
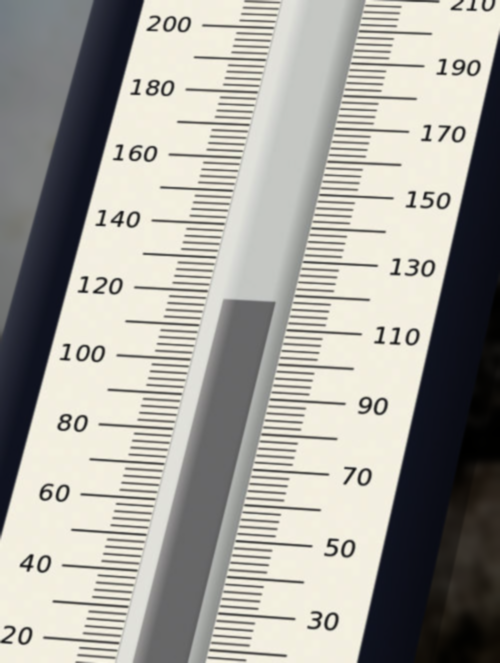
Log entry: 118 mmHg
